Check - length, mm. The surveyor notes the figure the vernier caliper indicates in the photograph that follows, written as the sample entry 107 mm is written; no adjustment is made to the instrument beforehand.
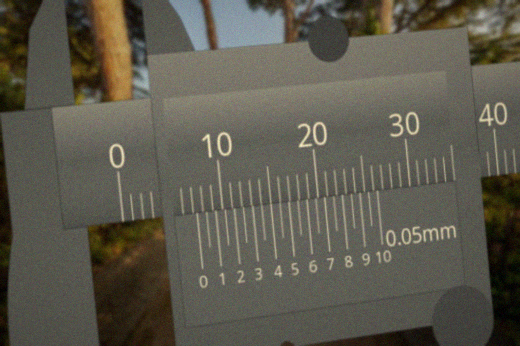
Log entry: 7.4 mm
